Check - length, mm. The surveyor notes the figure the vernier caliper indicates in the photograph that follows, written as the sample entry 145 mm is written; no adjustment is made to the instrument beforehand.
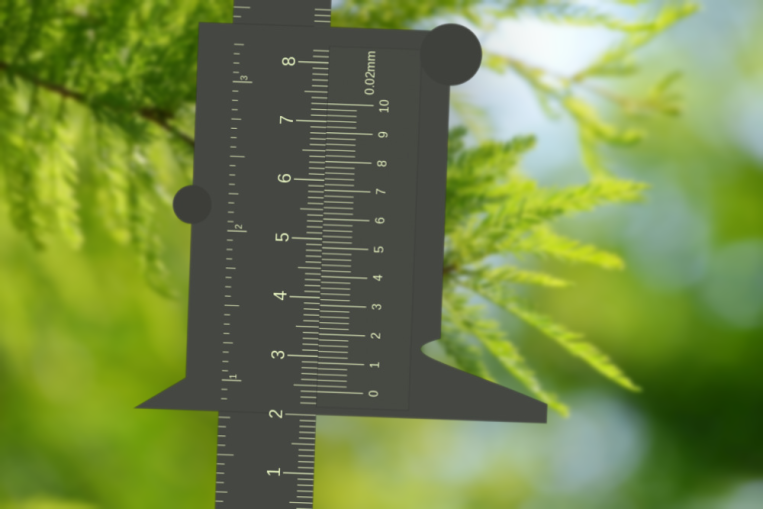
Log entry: 24.0 mm
